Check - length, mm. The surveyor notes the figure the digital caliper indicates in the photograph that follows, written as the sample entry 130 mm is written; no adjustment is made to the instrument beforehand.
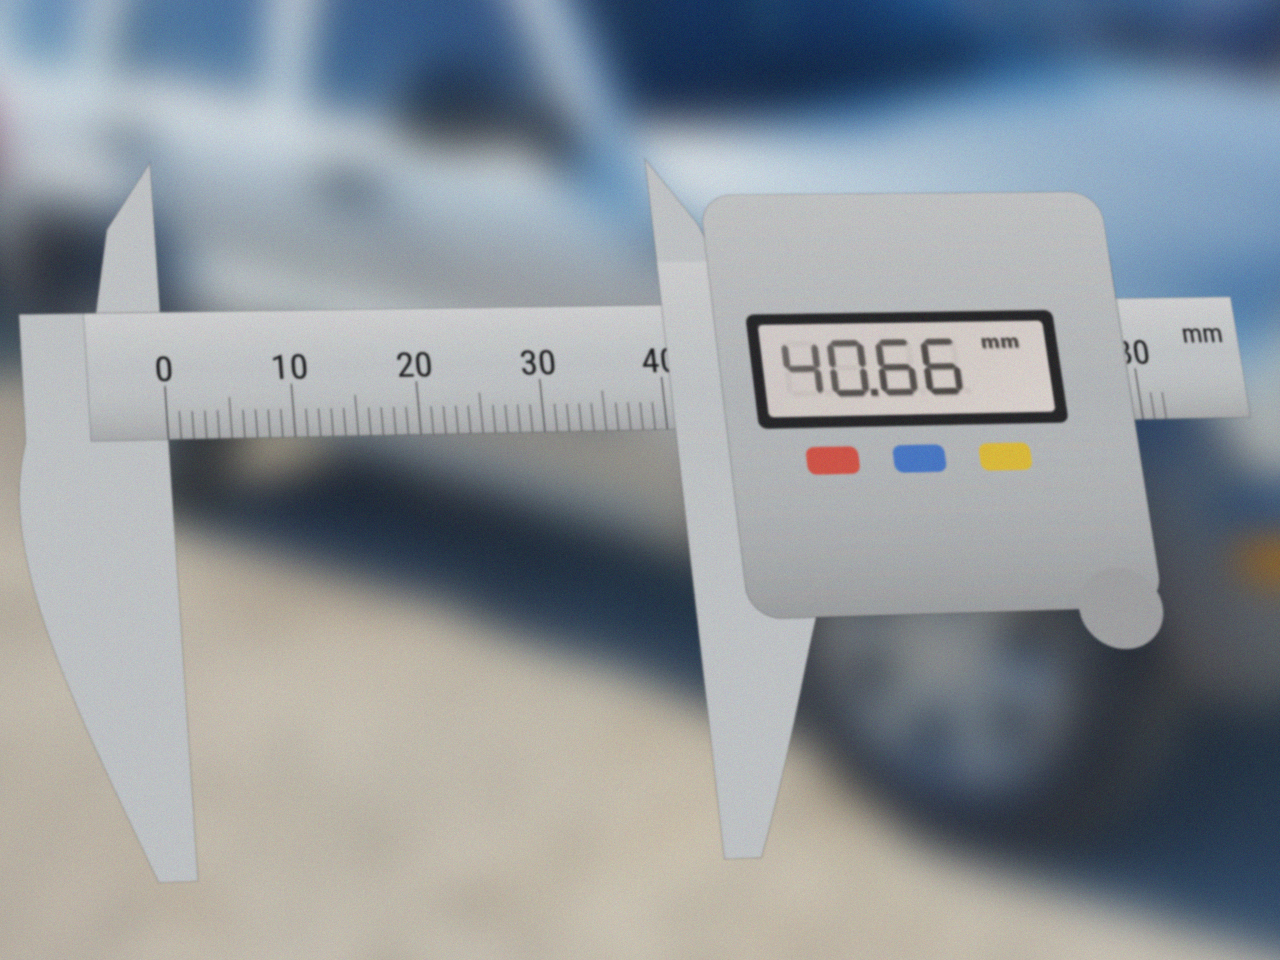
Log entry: 40.66 mm
